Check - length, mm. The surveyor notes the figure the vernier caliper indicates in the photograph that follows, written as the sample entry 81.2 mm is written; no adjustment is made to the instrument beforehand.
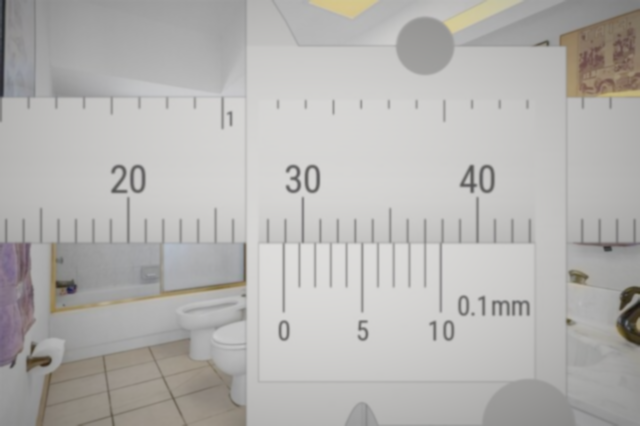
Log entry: 28.9 mm
